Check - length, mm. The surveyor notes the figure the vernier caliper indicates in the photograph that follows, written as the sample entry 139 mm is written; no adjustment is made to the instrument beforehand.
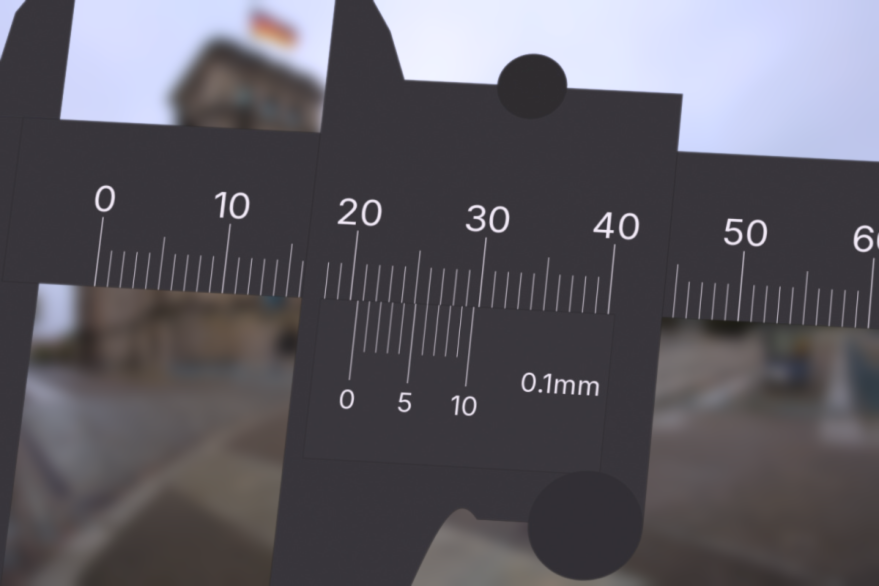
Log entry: 20.6 mm
